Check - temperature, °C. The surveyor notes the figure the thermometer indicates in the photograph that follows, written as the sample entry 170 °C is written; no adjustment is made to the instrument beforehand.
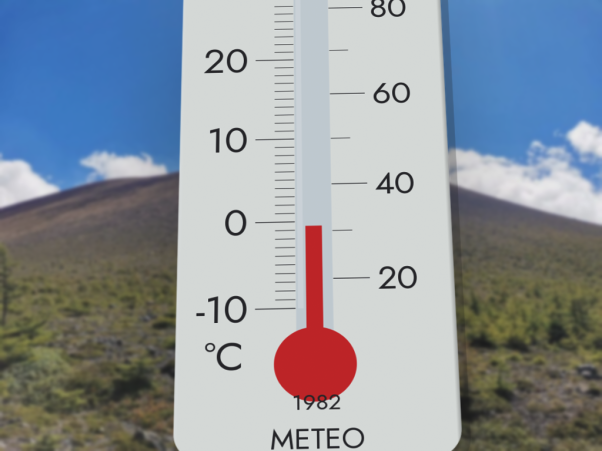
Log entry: -0.5 °C
